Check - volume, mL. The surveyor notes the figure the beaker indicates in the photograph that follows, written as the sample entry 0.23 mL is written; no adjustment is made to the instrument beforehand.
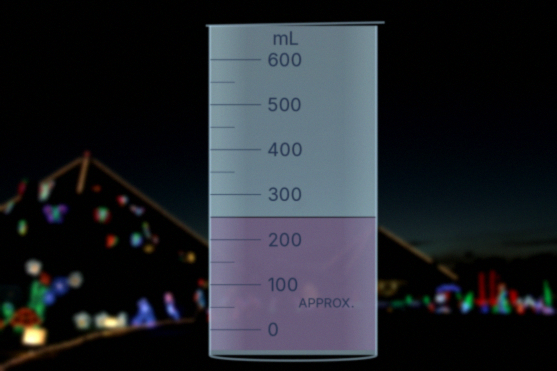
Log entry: 250 mL
